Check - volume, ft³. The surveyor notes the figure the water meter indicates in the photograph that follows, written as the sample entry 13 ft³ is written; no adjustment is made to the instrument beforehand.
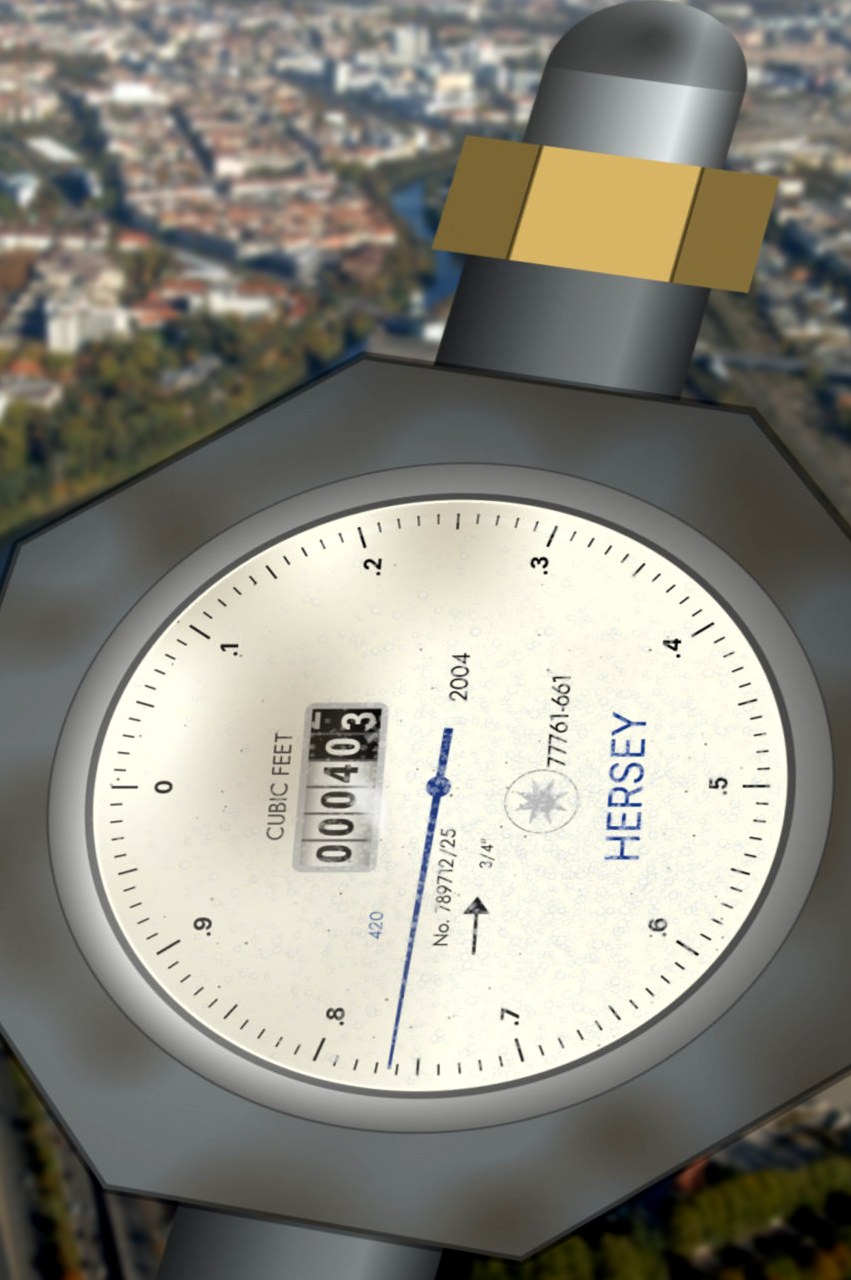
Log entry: 402.76 ft³
